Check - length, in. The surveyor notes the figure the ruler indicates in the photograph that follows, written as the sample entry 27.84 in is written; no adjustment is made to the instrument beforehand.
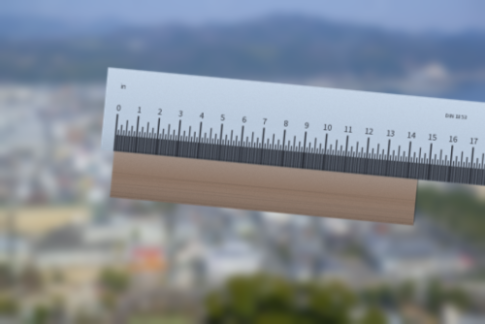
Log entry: 14.5 in
